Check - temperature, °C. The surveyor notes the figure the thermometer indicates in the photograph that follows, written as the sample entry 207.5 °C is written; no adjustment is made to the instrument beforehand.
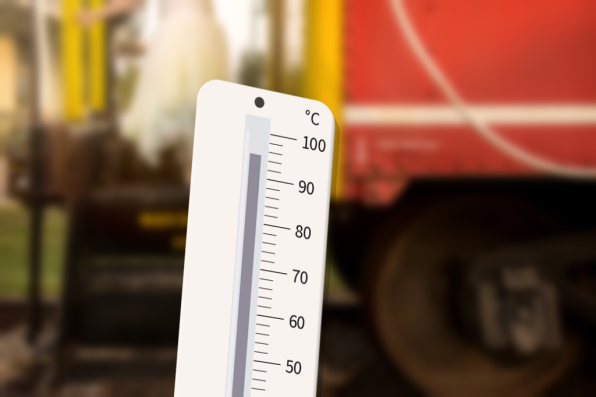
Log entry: 95 °C
